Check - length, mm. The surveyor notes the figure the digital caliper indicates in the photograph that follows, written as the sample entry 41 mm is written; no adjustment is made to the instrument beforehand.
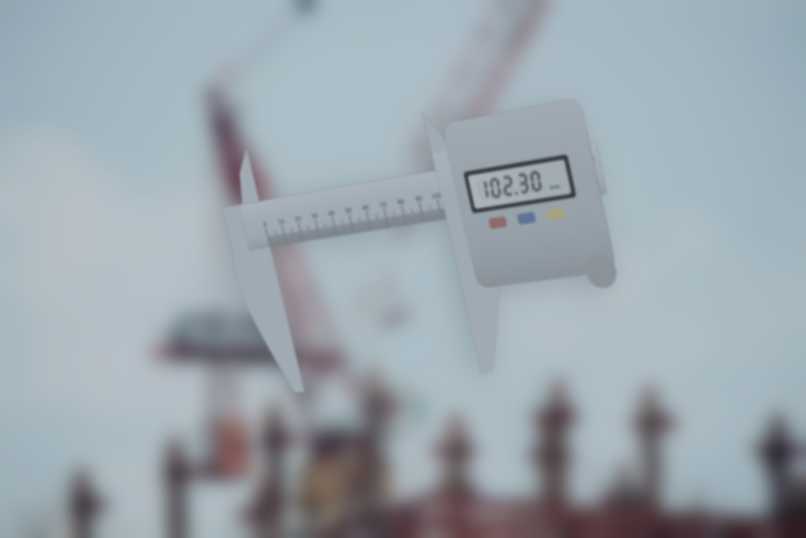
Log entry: 102.30 mm
